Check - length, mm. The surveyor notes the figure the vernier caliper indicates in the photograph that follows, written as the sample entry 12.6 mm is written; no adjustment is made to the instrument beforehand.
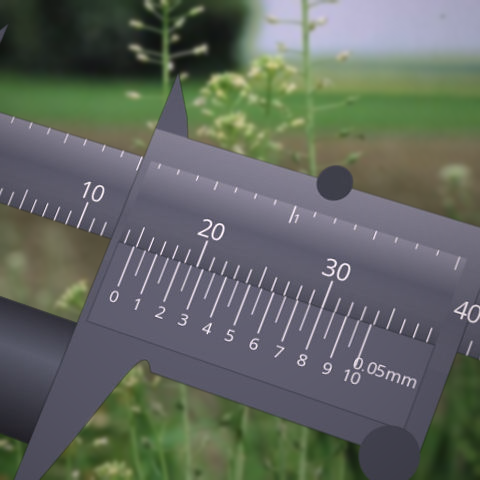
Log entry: 14.8 mm
